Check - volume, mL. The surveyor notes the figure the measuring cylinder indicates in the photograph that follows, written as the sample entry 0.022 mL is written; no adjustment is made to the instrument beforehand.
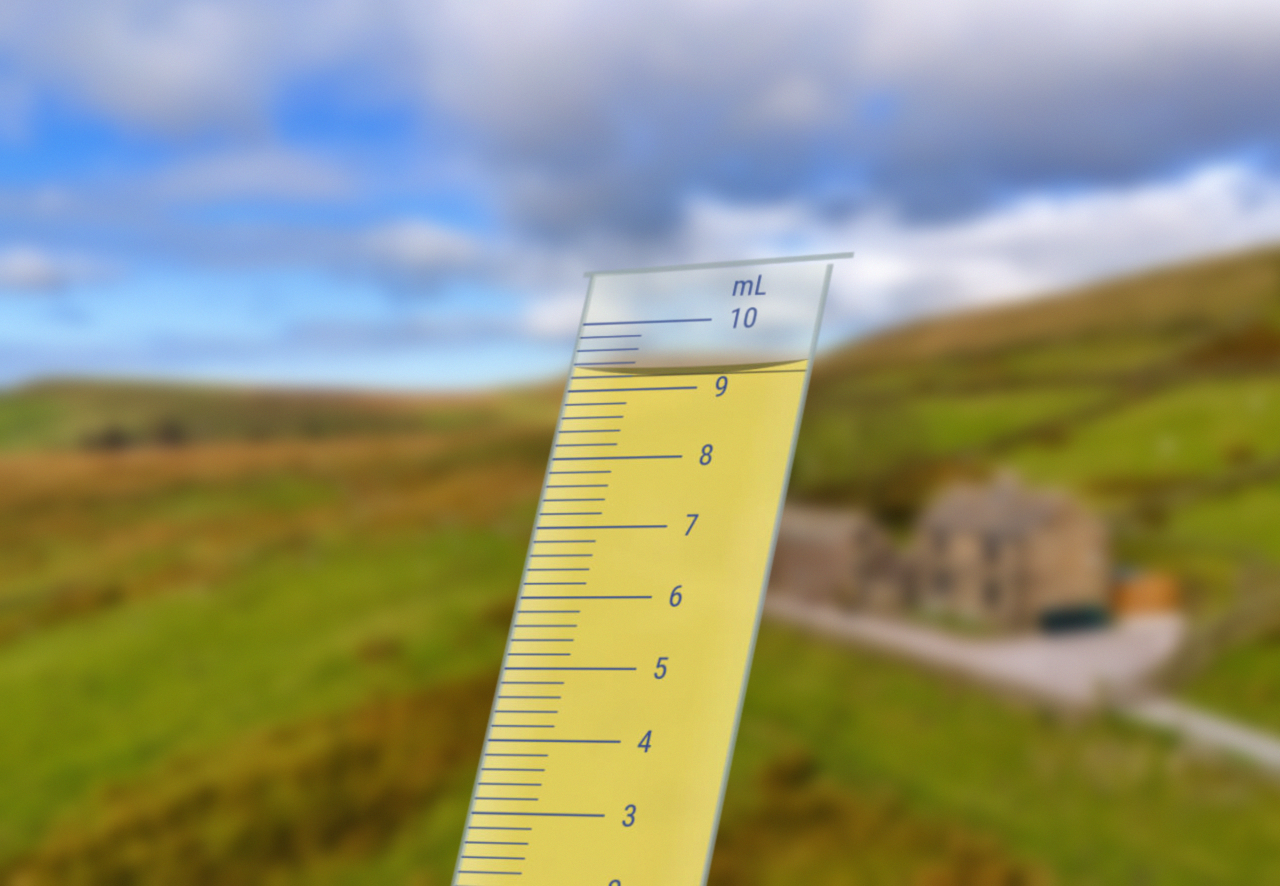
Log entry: 9.2 mL
